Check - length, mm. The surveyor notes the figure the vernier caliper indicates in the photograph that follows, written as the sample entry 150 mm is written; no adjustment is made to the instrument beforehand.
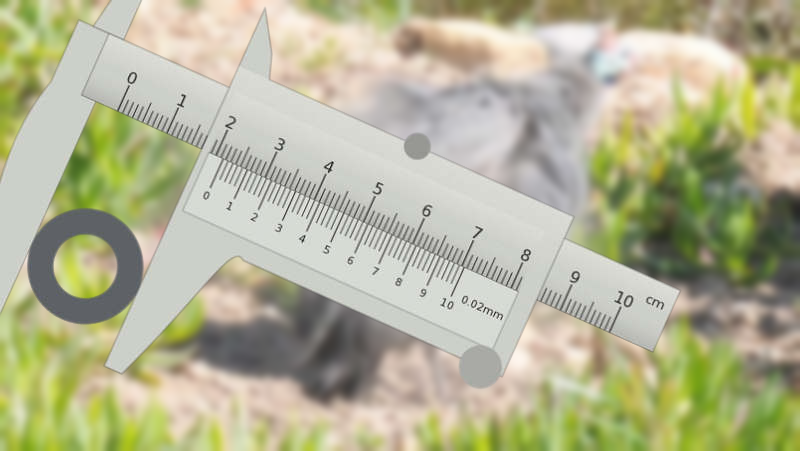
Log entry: 21.5 mm
